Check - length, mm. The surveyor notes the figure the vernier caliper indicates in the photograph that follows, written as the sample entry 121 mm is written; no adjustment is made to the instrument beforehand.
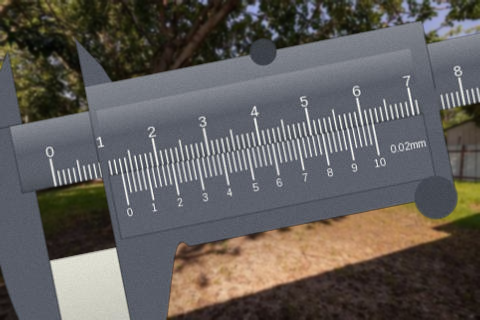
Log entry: 13.0 mm
